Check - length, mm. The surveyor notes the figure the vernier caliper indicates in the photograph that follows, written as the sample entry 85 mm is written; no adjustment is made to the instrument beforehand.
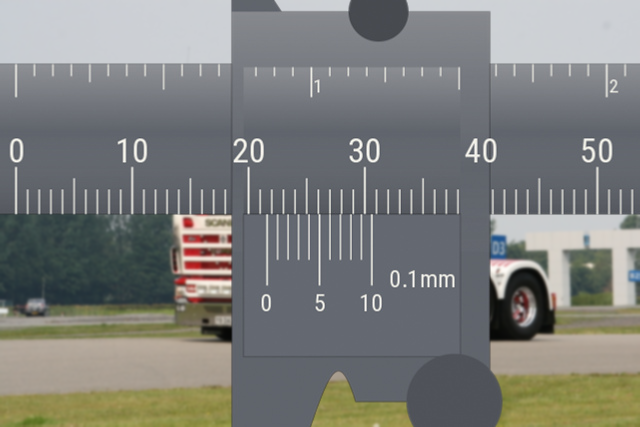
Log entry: 21.6 mm
